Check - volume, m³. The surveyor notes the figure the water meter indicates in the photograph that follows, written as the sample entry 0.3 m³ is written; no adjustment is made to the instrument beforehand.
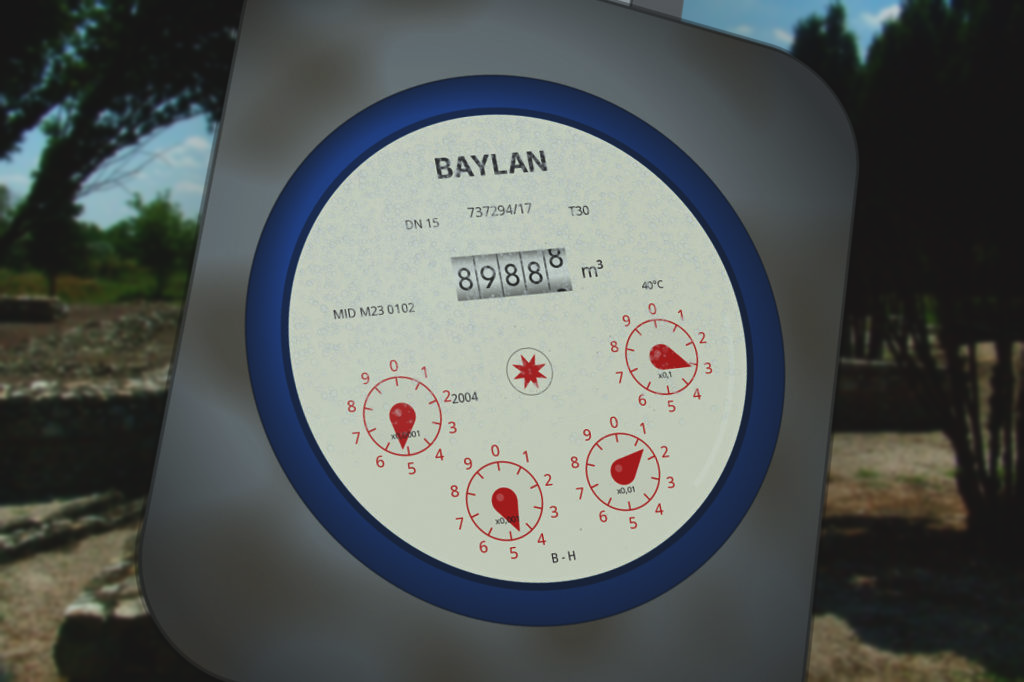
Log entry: 89888.3145 m³
